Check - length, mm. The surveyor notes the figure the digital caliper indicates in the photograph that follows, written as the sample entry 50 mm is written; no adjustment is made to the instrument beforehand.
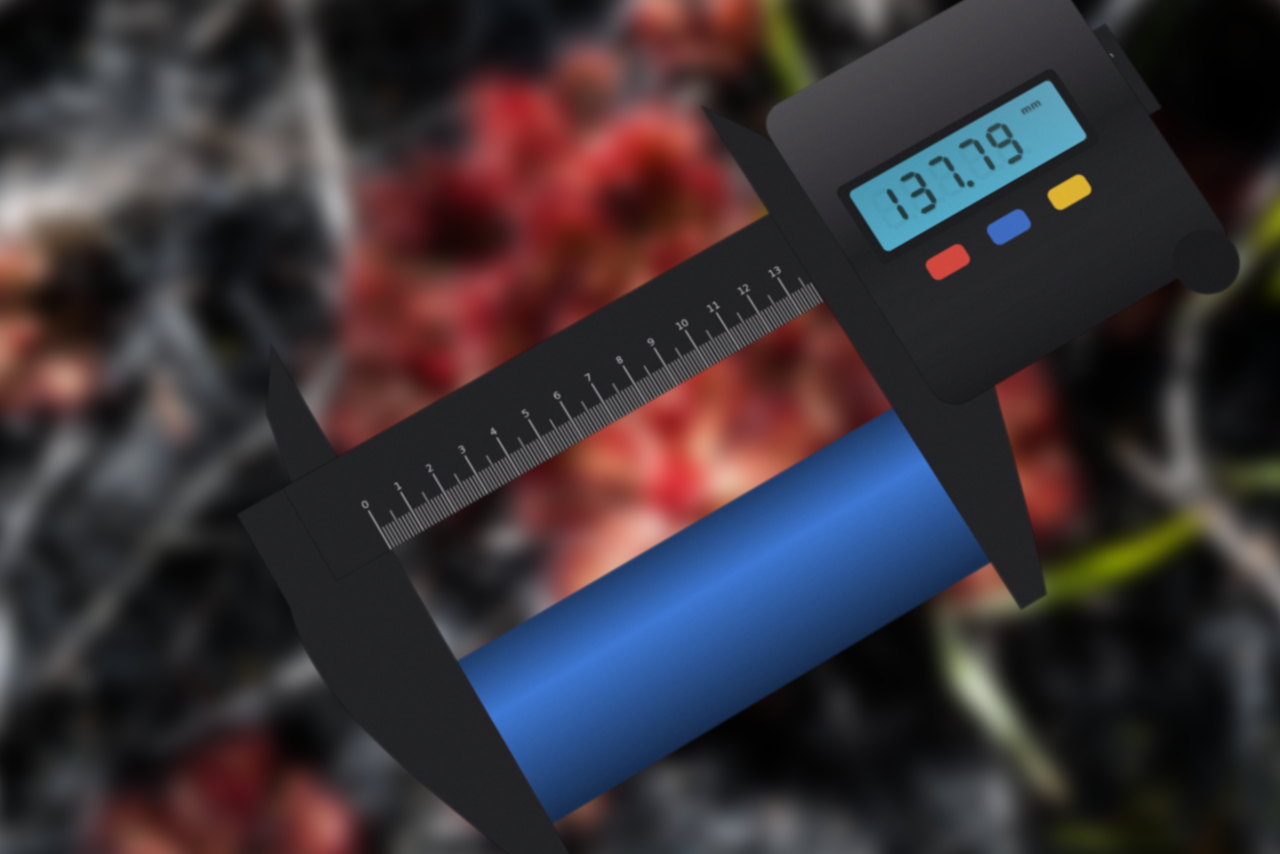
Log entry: 137.79 mm
